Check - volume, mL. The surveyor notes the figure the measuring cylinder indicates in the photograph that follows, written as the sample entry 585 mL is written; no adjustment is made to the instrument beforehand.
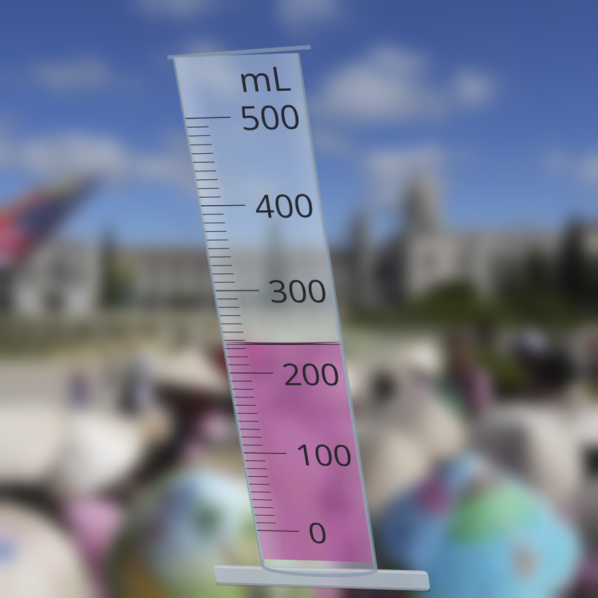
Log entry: 235 mL
